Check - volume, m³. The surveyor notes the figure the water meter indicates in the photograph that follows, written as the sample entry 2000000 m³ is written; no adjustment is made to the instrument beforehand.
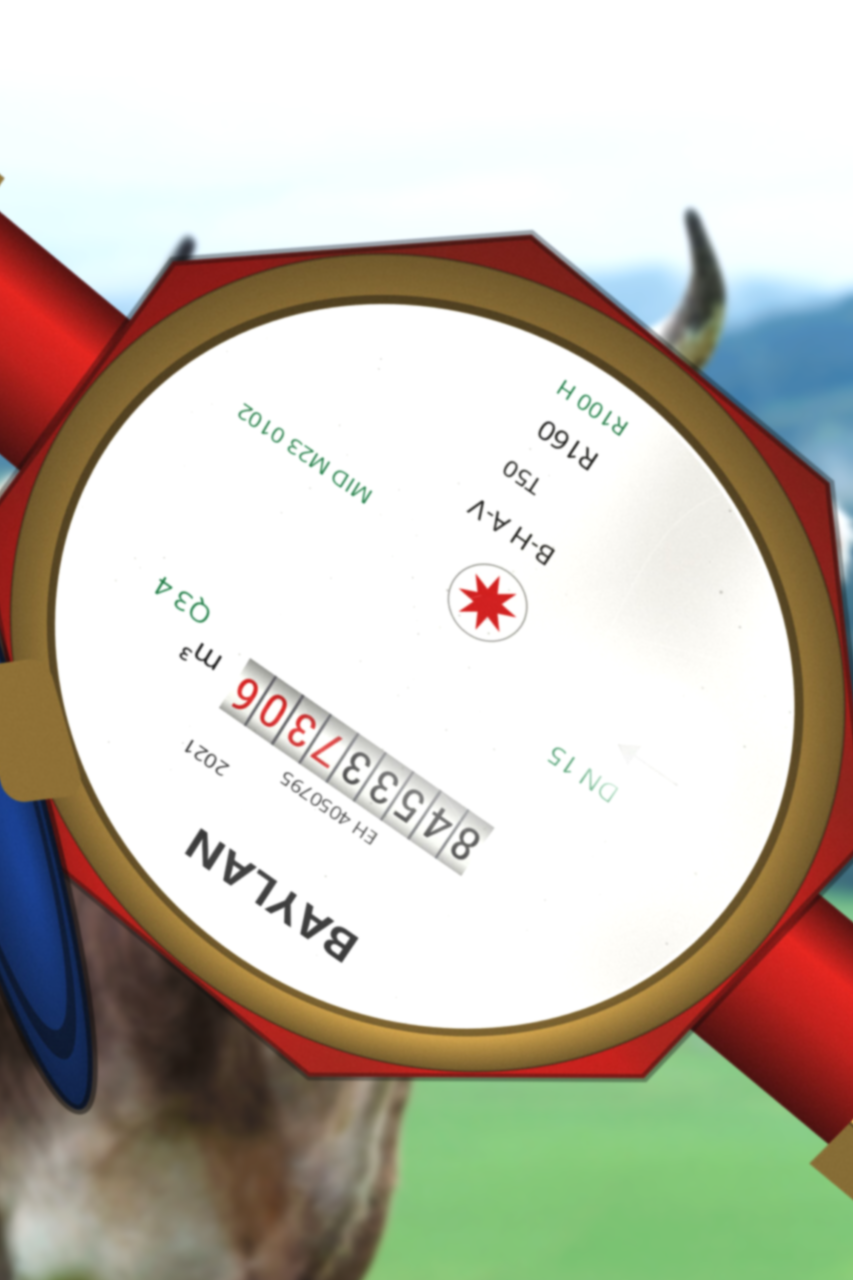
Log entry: 84533.7306 m³
